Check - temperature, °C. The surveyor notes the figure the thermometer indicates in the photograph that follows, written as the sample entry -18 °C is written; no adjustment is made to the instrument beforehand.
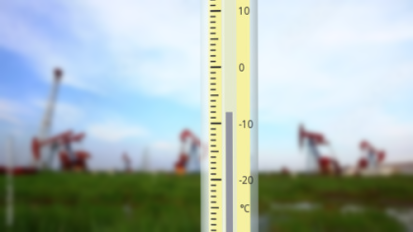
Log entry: -8 °C
